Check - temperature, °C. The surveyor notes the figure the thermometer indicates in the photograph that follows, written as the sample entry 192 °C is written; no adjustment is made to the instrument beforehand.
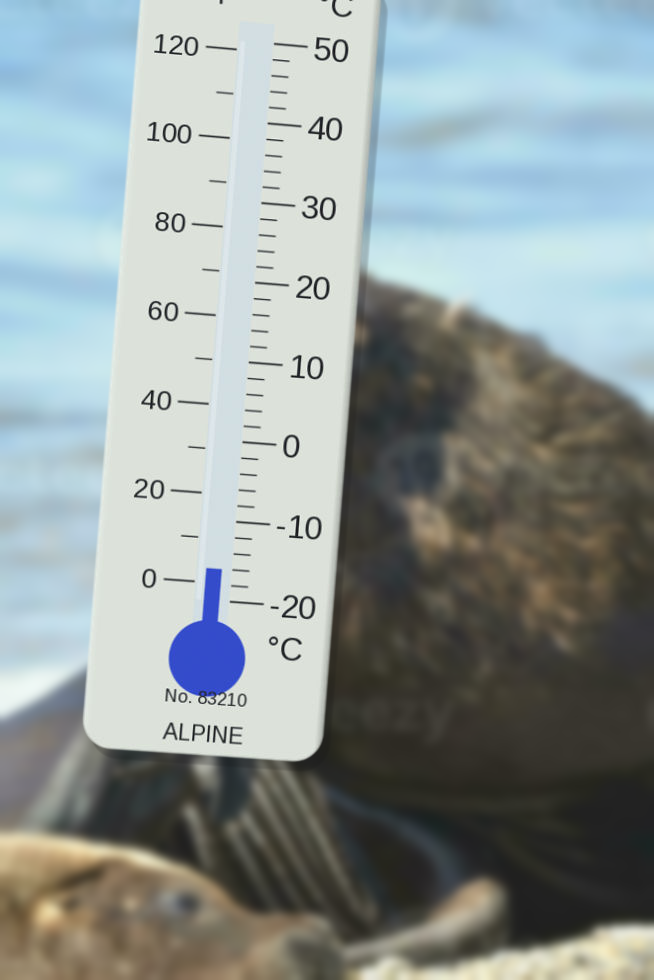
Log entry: -16 °C
